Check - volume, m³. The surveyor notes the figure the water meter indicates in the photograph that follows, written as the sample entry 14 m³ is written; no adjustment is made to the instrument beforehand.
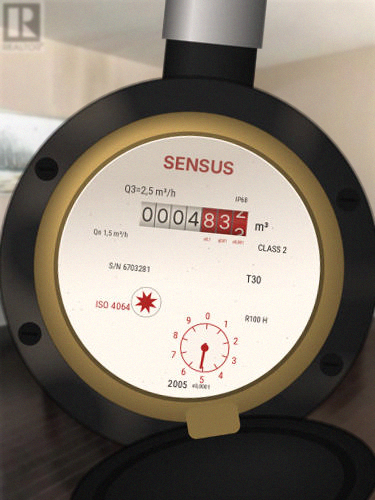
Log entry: 4.8325 m³
